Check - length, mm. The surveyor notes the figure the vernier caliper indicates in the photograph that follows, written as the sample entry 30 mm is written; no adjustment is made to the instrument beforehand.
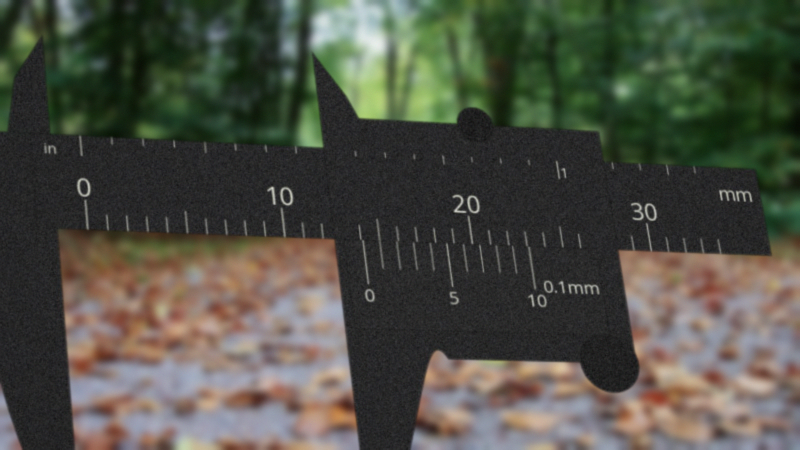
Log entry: 14.1 mm
